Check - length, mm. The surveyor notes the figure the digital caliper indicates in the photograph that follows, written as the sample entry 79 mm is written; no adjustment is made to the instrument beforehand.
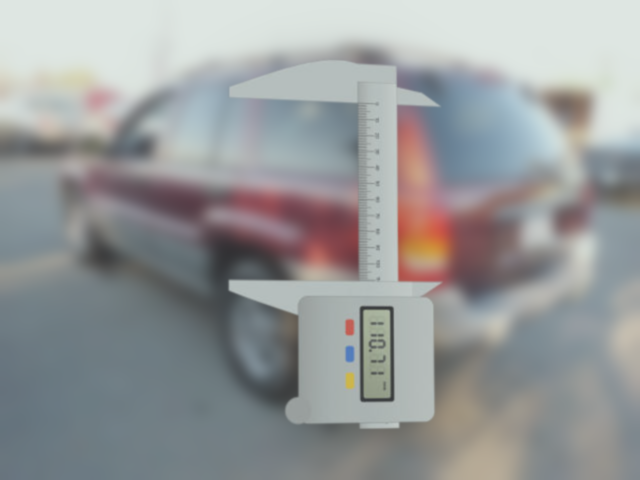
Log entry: 110.71 mm
